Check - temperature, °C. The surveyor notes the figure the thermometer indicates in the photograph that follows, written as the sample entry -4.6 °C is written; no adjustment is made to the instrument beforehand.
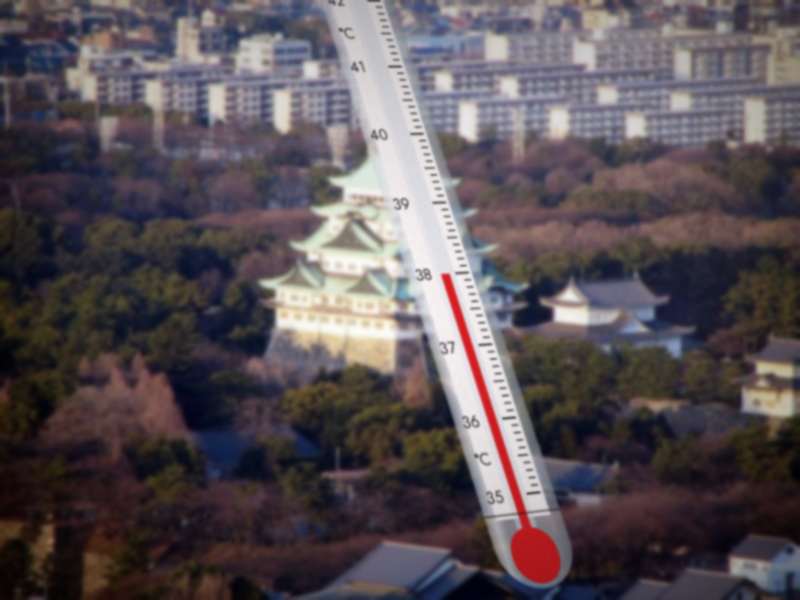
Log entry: 38 °C
